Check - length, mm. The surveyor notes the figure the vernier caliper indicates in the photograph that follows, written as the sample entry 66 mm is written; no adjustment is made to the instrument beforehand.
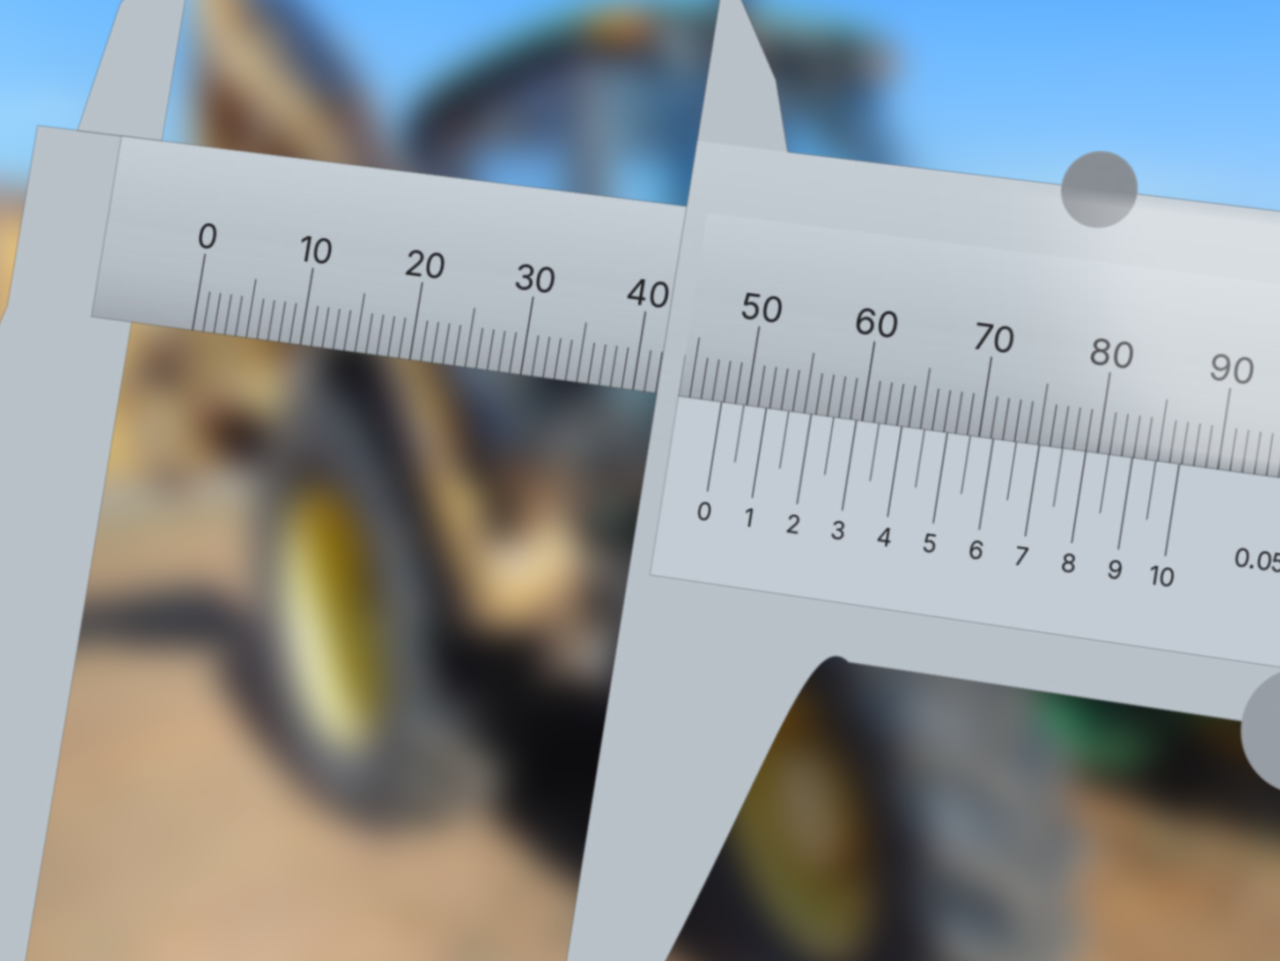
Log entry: 47.8 mm
